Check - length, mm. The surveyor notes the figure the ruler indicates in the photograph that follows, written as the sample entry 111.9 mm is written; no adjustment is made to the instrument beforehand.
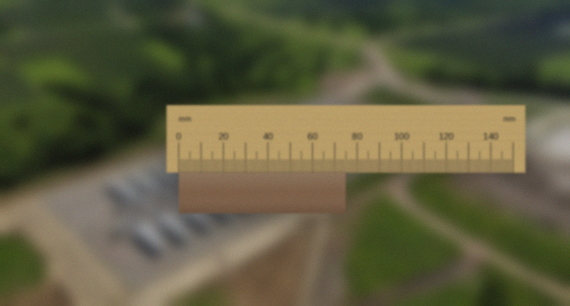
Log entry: 75 mm
